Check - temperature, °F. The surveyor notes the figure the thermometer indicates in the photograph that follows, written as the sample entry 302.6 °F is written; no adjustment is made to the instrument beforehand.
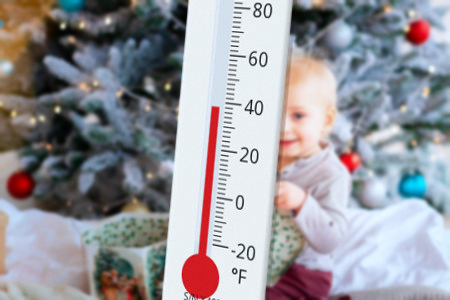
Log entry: 38 °F
